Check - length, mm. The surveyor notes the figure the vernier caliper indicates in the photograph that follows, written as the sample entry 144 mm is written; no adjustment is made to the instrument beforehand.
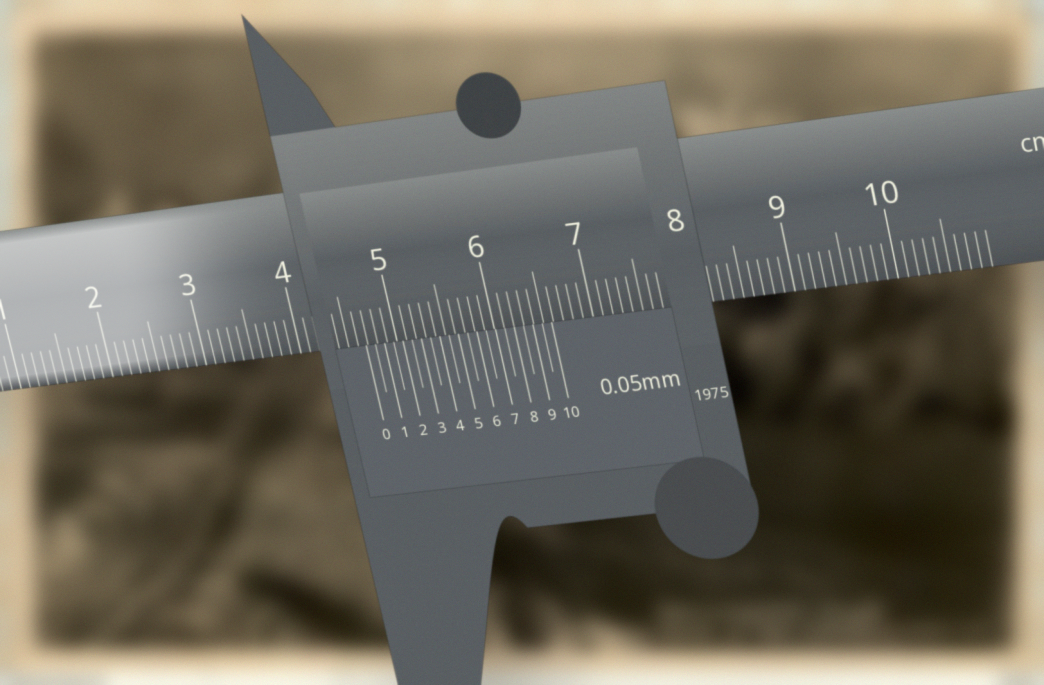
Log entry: 46.8 mm
